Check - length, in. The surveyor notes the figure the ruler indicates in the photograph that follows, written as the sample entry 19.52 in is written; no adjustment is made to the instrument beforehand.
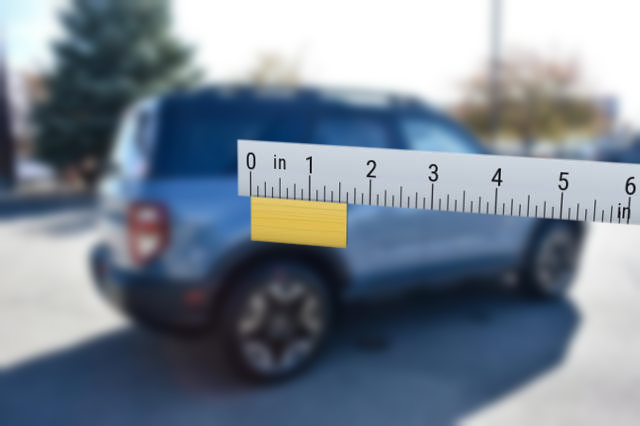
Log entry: 1.625 in
